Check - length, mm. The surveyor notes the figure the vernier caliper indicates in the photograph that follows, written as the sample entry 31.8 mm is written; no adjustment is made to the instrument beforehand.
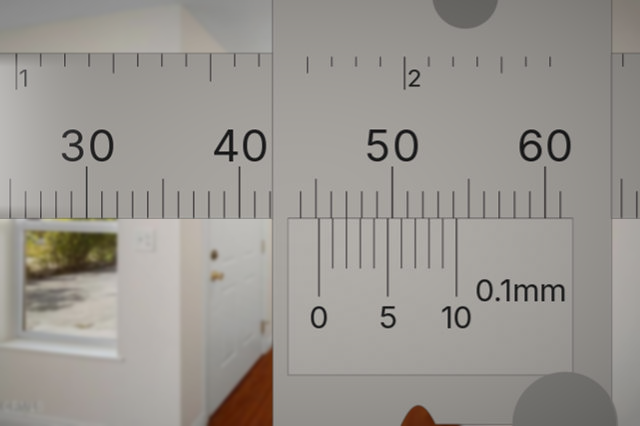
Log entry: 45.2 mm
